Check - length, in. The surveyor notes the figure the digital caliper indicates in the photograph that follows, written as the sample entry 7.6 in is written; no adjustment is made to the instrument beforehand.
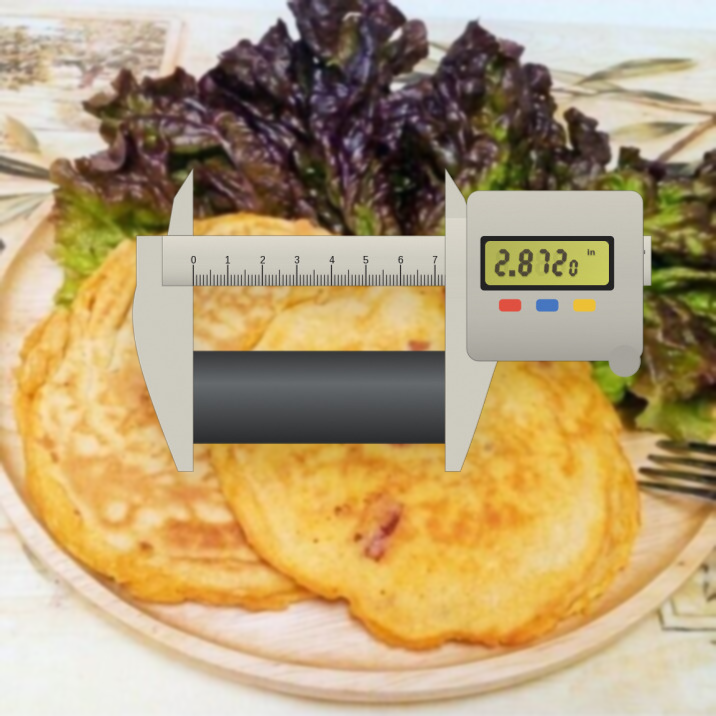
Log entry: 2.8720 in
